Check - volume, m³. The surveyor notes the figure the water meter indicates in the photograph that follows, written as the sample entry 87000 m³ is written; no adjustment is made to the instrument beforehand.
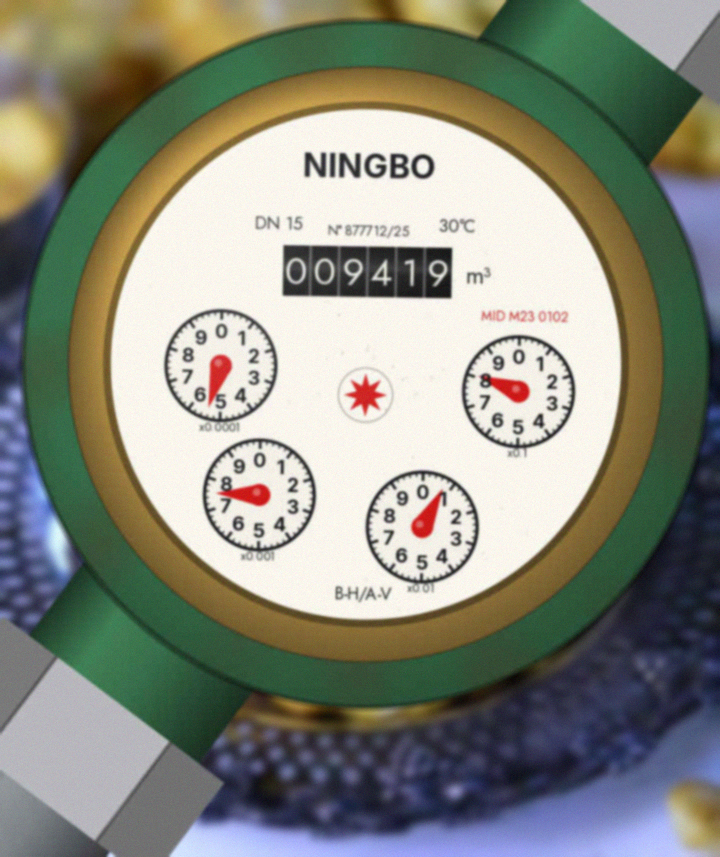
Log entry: 9419.8075 m³
